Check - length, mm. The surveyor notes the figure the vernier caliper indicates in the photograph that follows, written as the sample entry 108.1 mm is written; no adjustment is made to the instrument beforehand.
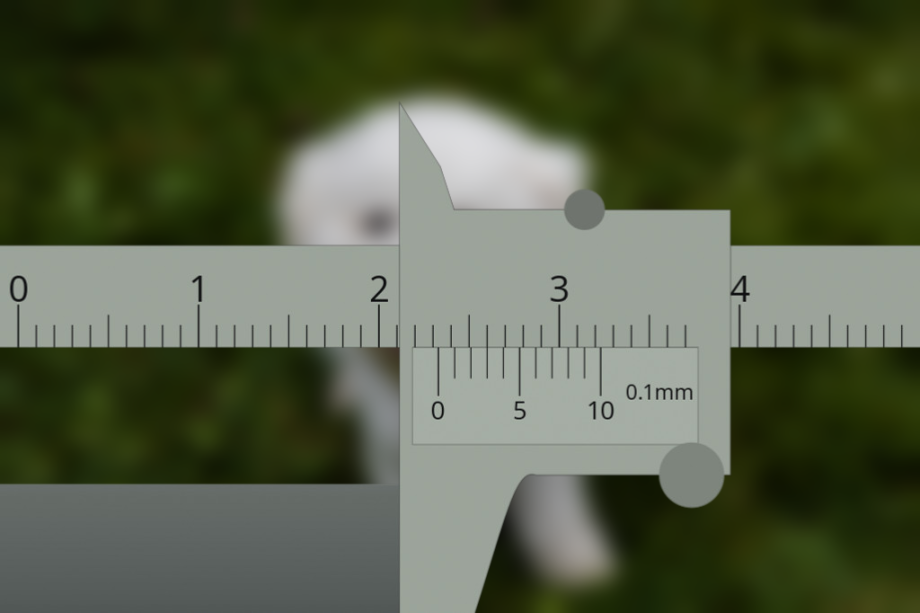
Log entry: 23.3 mm
